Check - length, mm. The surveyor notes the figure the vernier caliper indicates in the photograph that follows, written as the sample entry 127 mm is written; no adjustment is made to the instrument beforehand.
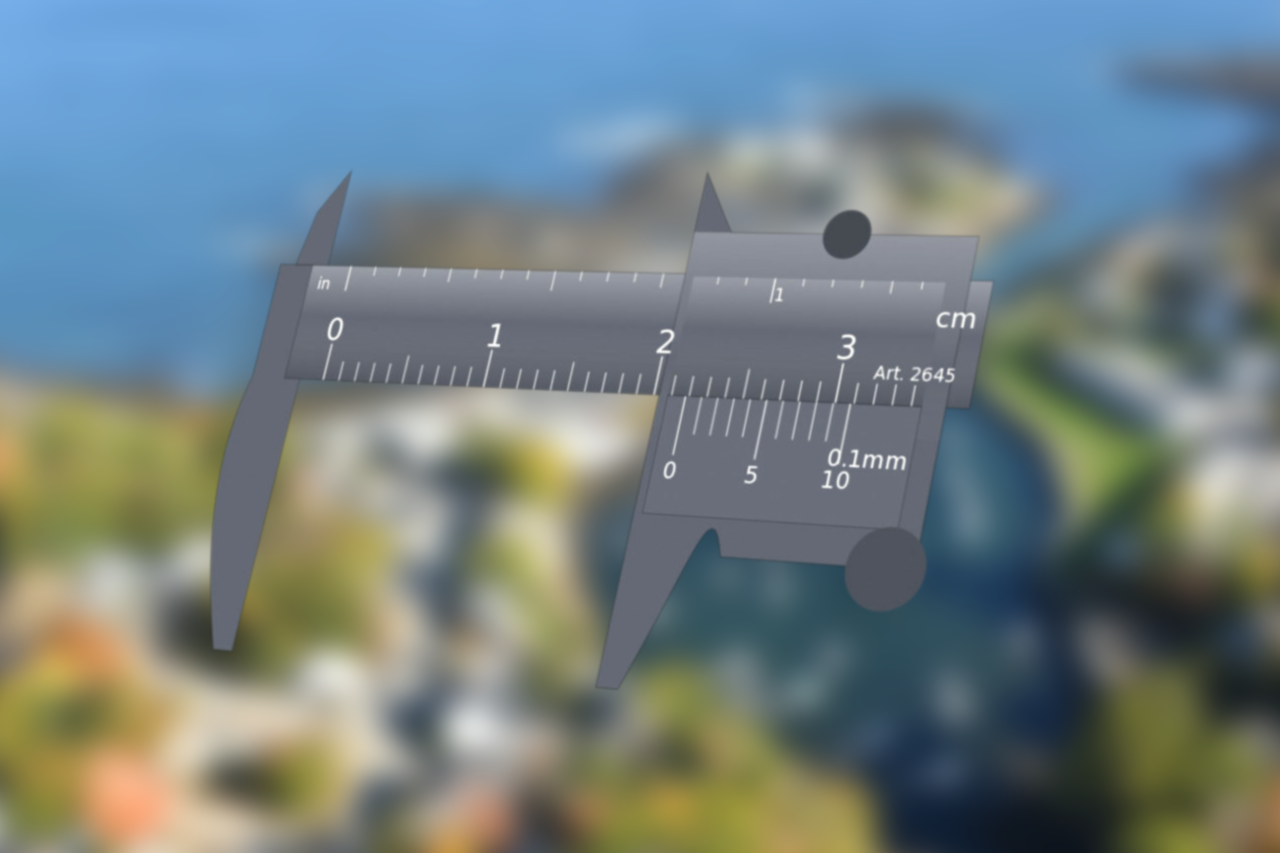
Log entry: 21.8 mm
